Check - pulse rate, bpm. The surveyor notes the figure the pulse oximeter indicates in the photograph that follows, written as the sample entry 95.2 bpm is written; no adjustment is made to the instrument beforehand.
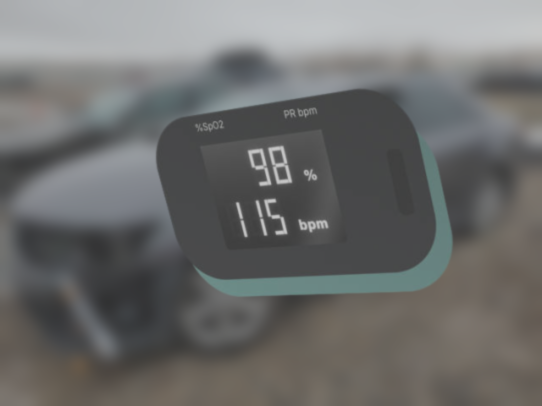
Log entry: 115 bpm
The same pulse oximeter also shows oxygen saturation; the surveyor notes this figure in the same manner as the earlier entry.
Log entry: 98 %
